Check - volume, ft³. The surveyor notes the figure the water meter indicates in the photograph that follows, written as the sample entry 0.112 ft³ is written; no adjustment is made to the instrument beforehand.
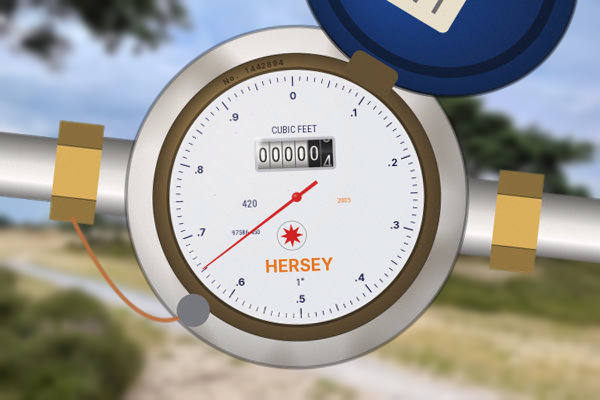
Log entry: 3.65 ft³
